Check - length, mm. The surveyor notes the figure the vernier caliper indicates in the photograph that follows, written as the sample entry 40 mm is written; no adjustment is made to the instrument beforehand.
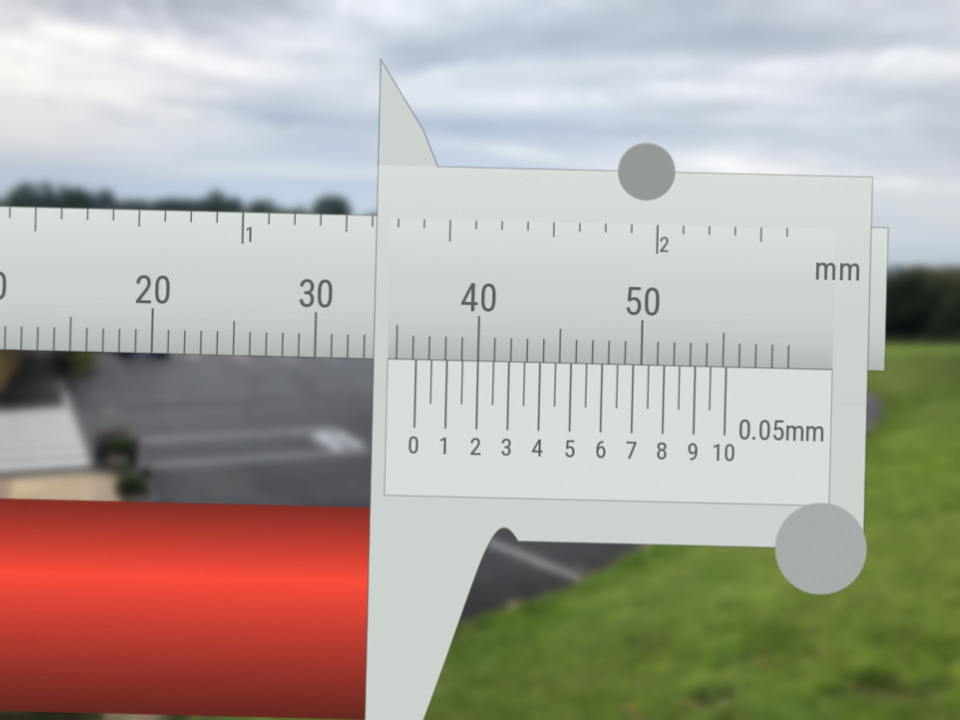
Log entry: 36.2 mm
